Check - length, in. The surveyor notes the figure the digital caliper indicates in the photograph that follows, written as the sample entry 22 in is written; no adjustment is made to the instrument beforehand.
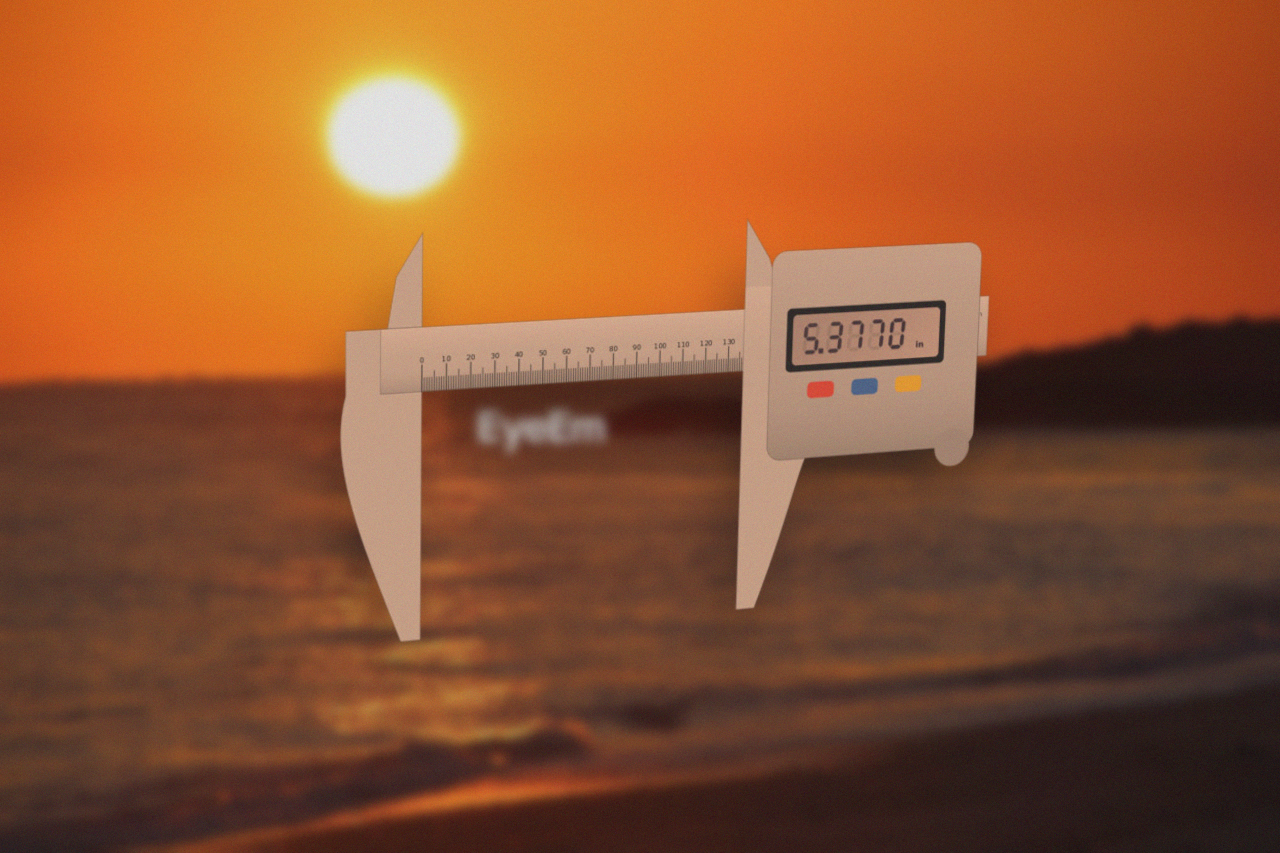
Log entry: 5.3770 in
